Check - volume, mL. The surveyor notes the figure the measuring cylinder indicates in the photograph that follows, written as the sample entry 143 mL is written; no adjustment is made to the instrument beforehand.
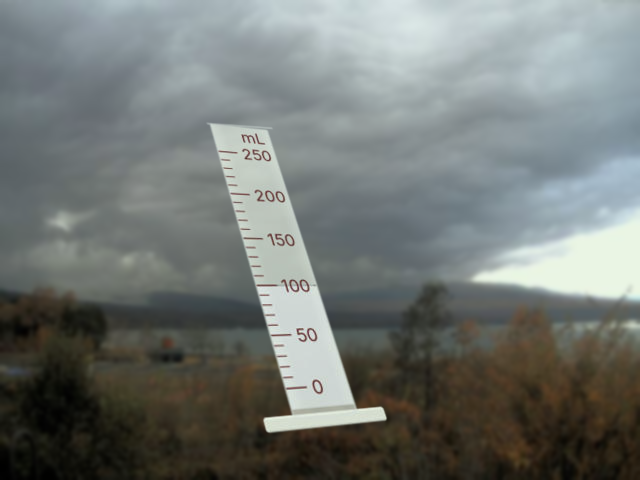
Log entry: 100 mL
